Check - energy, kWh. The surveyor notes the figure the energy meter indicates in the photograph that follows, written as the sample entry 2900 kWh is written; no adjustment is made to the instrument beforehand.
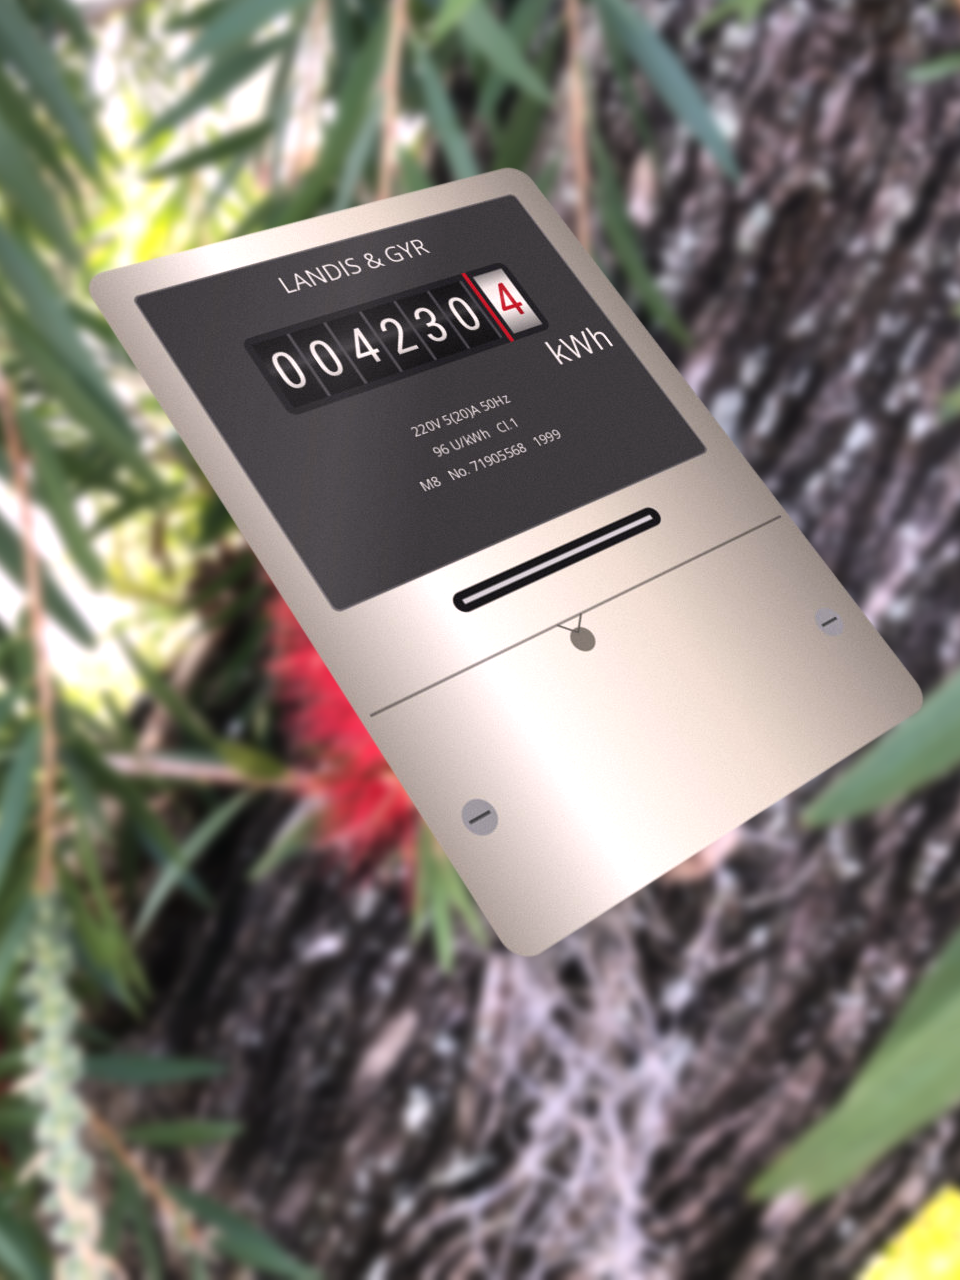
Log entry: 4230.4 kWh
